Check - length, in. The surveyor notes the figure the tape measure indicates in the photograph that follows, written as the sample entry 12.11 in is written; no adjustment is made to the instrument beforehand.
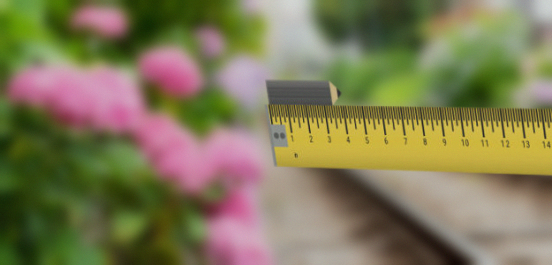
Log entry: 4 in
